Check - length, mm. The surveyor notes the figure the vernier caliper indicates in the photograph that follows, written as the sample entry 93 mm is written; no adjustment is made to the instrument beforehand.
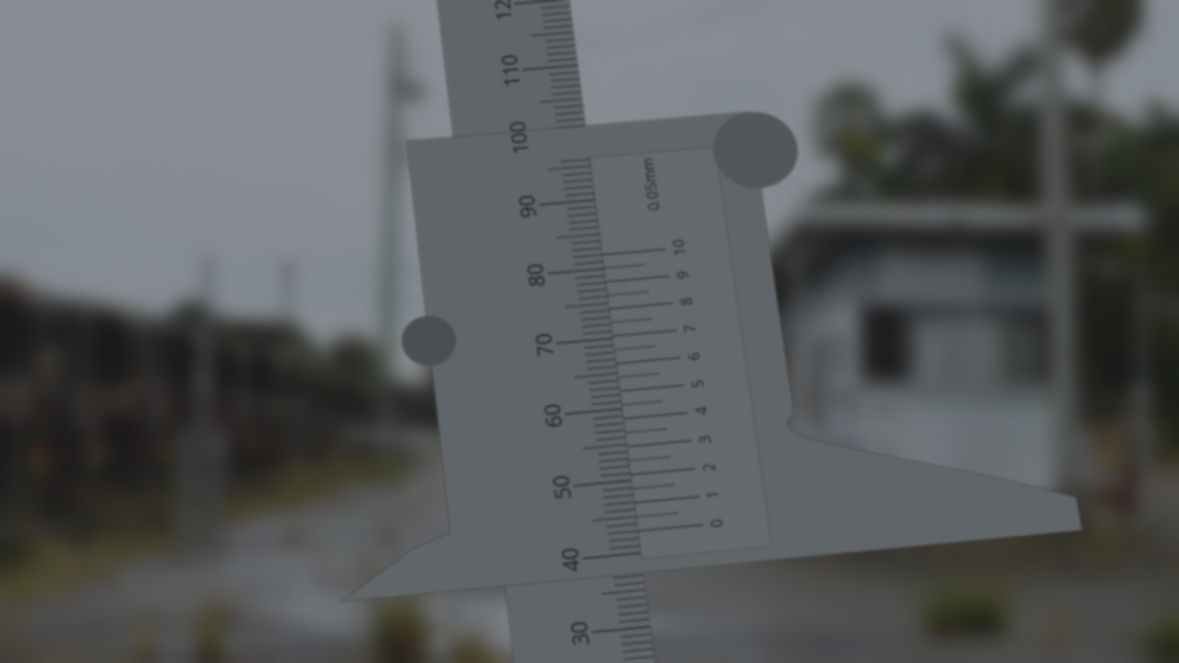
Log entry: 43.0 mm
